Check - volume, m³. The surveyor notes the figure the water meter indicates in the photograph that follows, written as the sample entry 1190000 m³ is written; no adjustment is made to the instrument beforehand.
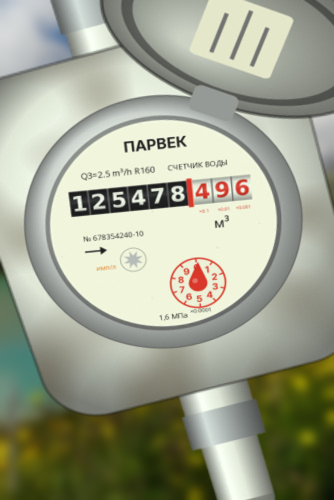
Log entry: 125478.4960 m³
